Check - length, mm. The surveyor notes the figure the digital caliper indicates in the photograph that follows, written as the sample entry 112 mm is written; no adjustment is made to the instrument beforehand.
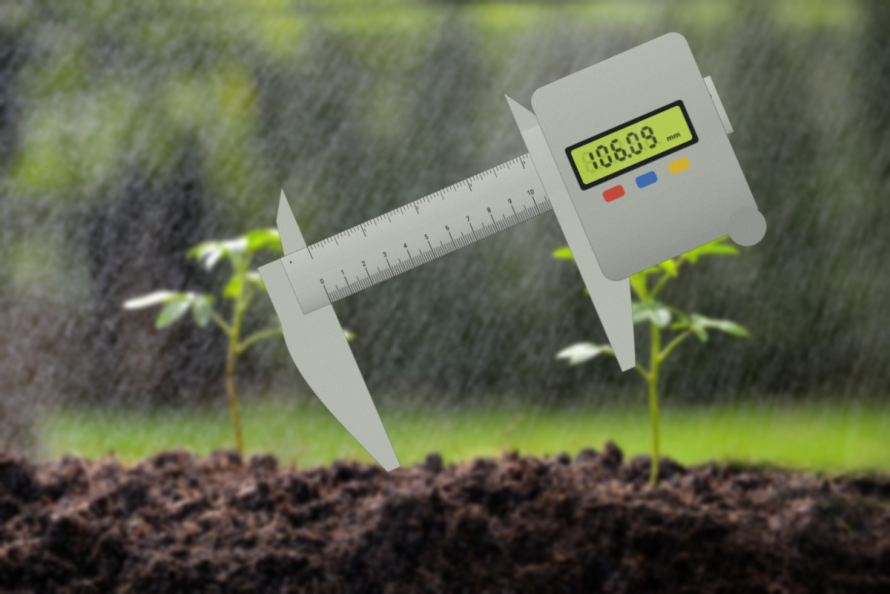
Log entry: 106.09 mm
